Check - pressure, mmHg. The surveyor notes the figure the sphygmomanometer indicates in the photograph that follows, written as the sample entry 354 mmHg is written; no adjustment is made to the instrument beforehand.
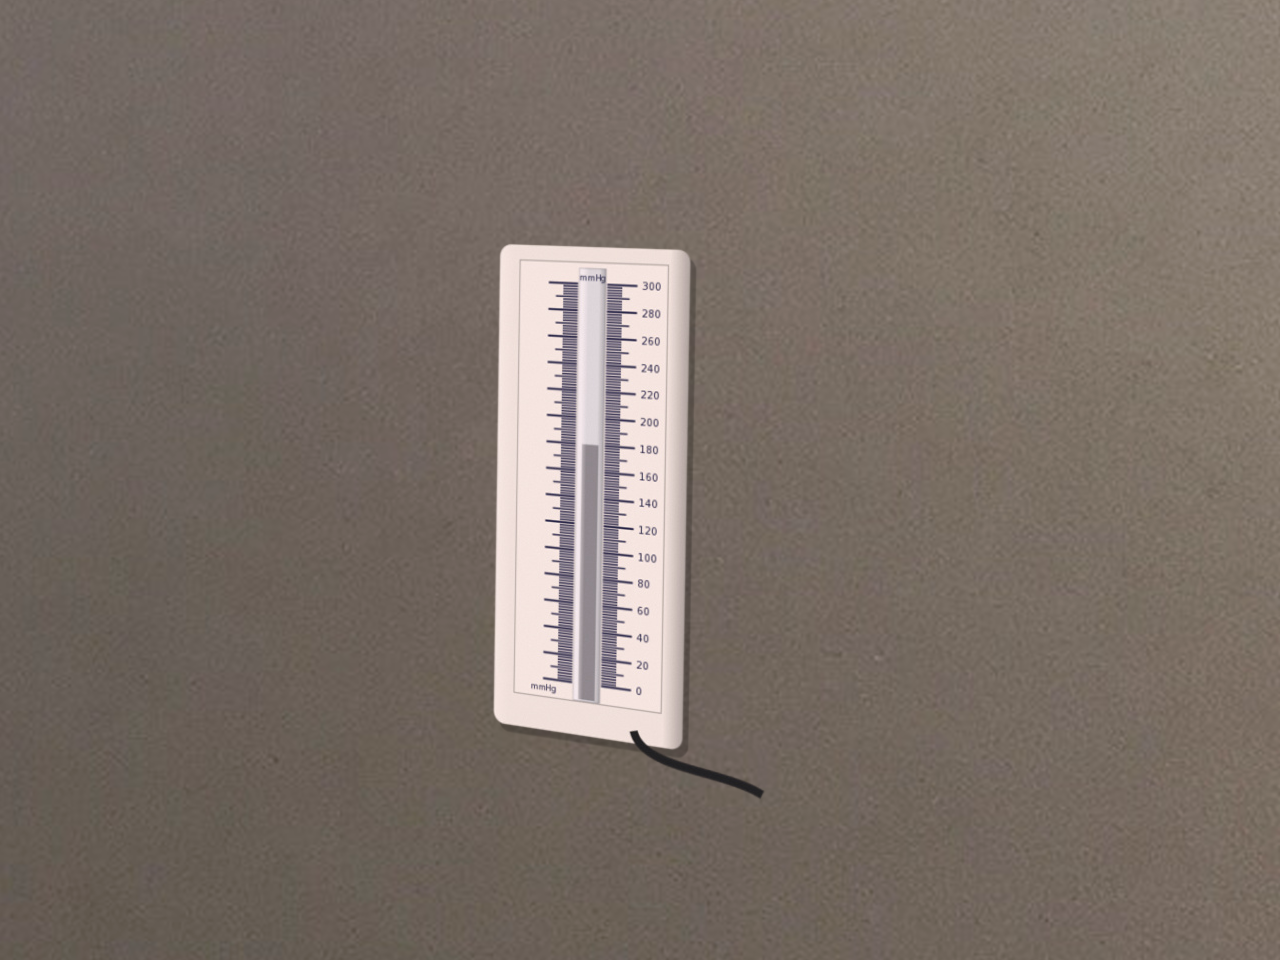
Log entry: 180 mmHg
